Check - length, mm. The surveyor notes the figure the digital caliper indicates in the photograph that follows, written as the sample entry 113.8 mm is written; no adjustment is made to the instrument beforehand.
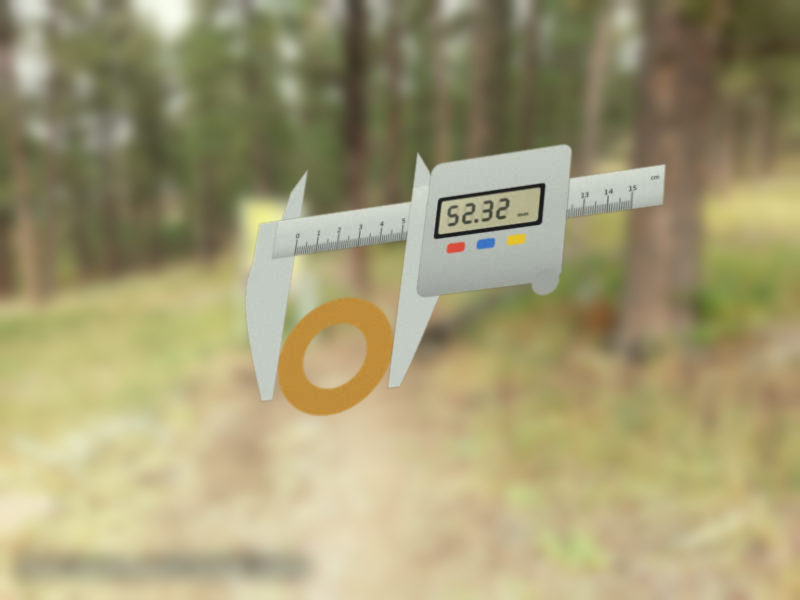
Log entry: 52.32 mm
